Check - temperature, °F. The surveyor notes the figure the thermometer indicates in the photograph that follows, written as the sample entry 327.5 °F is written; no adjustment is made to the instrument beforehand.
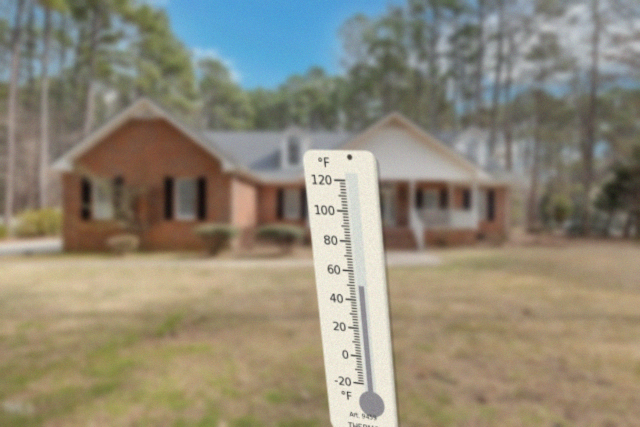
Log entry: 50 °F
